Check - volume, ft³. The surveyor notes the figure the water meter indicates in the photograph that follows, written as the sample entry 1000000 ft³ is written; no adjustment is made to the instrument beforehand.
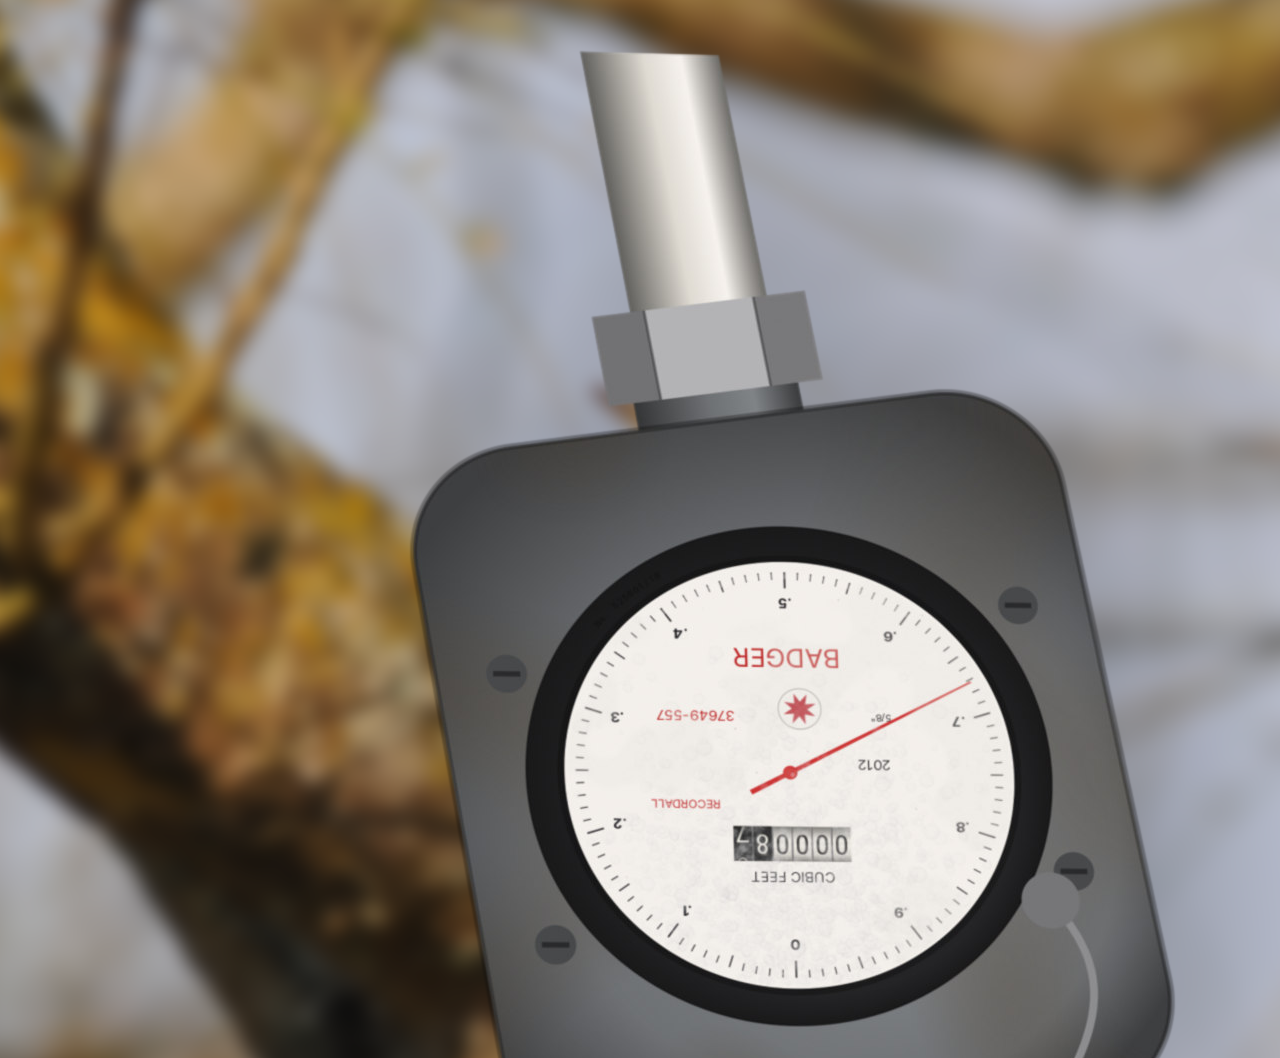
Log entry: 86.67 ft³
